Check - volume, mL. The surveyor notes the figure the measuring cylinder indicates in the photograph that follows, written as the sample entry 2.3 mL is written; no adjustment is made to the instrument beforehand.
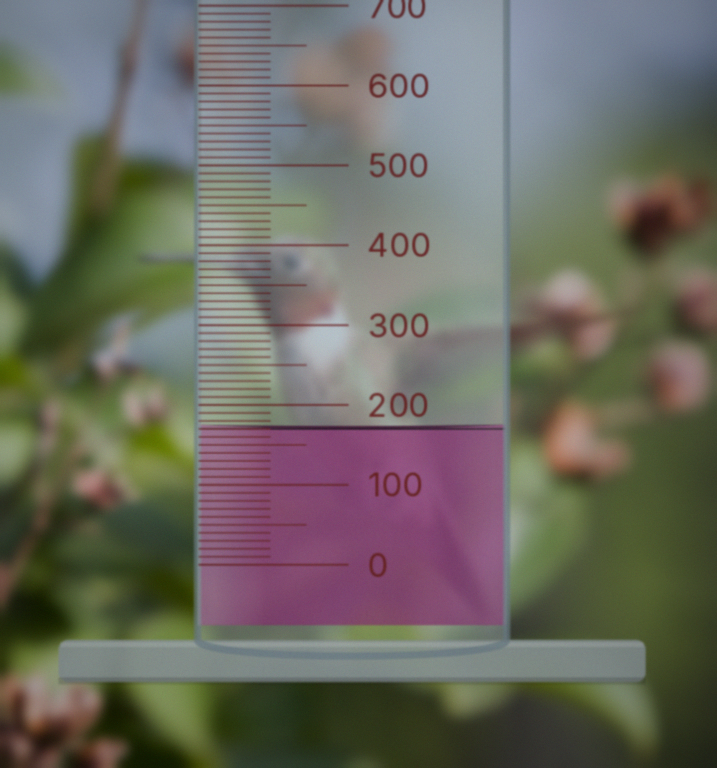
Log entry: 170 mL
